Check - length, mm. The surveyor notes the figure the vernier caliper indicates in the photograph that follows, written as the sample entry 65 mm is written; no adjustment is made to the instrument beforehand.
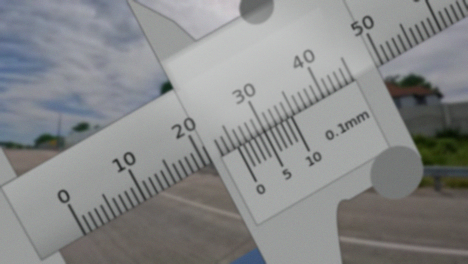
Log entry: 25.5 mm
